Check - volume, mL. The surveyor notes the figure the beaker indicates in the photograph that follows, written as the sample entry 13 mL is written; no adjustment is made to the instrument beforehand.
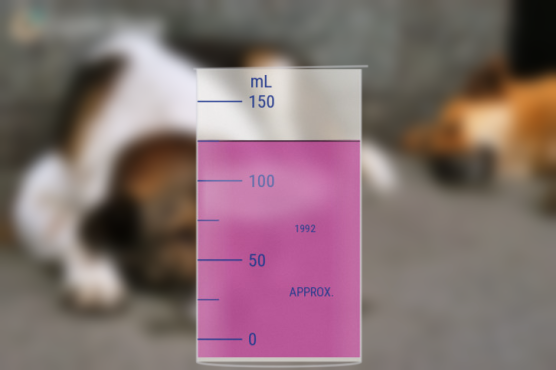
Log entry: 125 mL
